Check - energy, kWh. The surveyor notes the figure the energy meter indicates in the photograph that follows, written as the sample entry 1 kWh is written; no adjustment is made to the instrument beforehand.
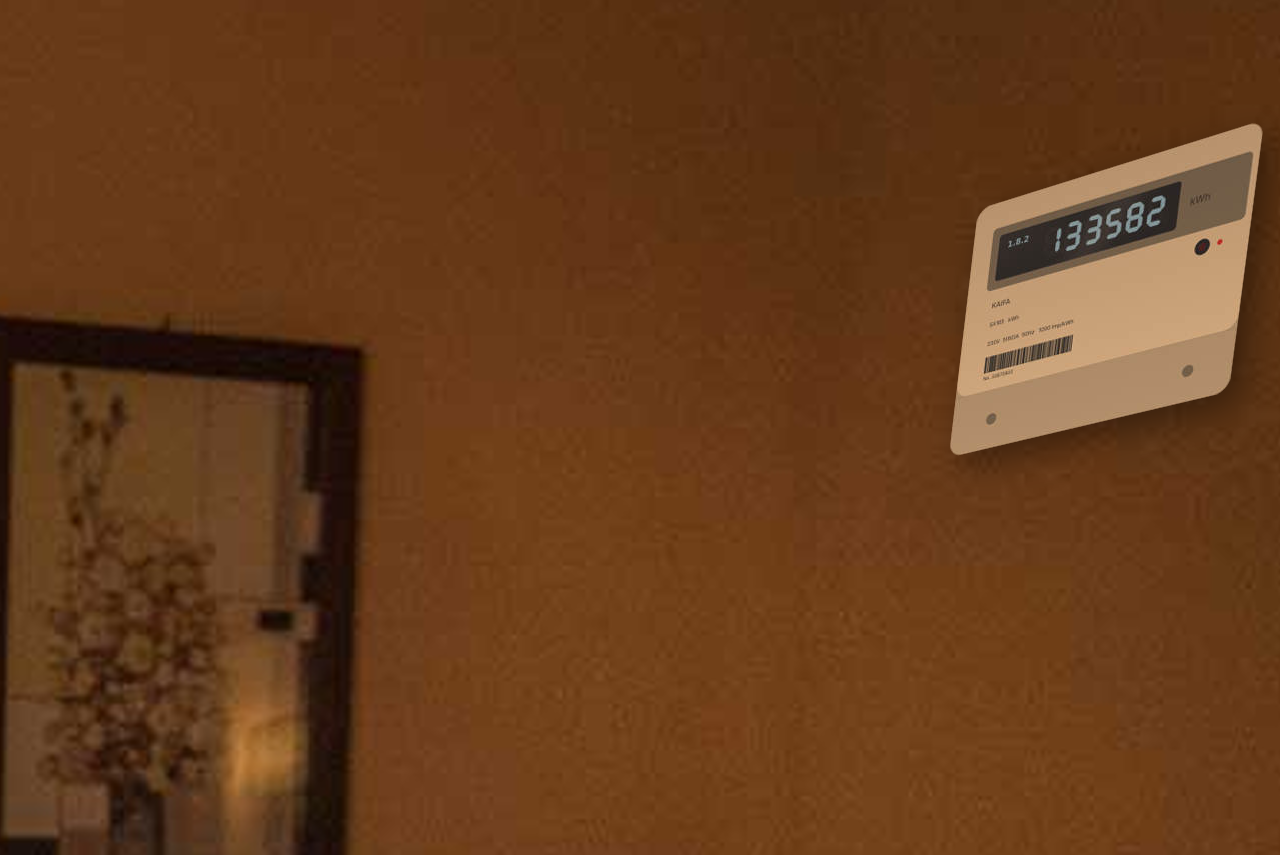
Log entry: 133582 kWh
